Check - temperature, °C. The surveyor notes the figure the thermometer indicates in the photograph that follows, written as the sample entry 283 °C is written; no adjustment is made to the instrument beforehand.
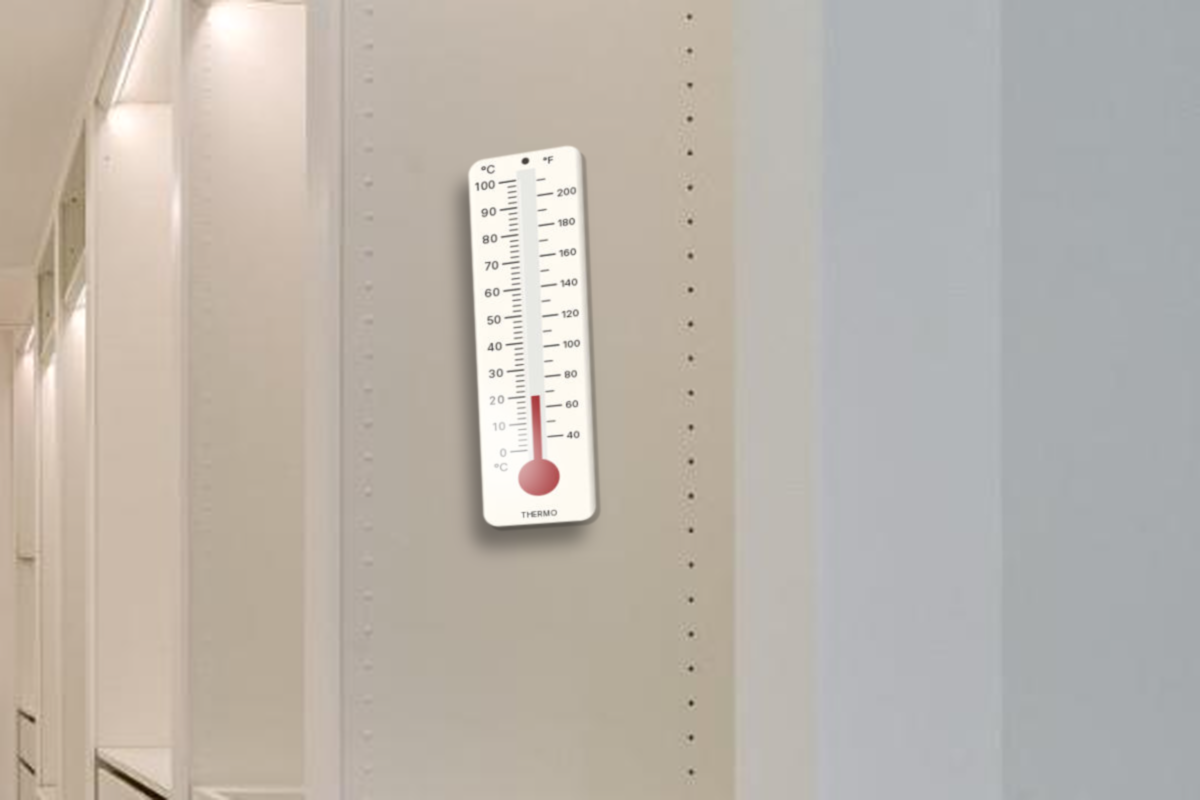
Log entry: 20 °C
